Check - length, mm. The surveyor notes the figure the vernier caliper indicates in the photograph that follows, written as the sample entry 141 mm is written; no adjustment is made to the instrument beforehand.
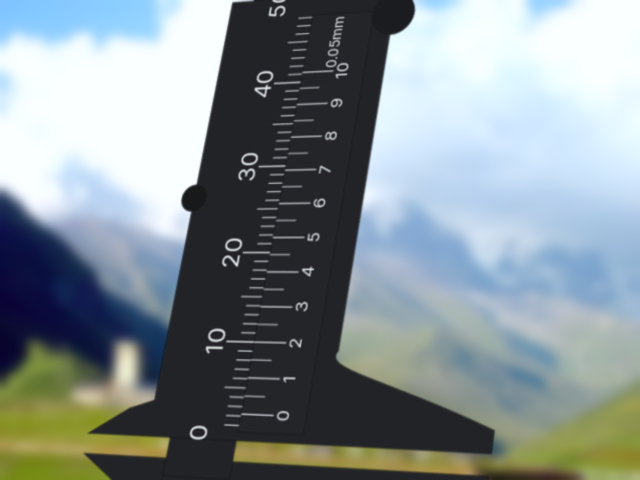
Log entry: 2.2 mm
